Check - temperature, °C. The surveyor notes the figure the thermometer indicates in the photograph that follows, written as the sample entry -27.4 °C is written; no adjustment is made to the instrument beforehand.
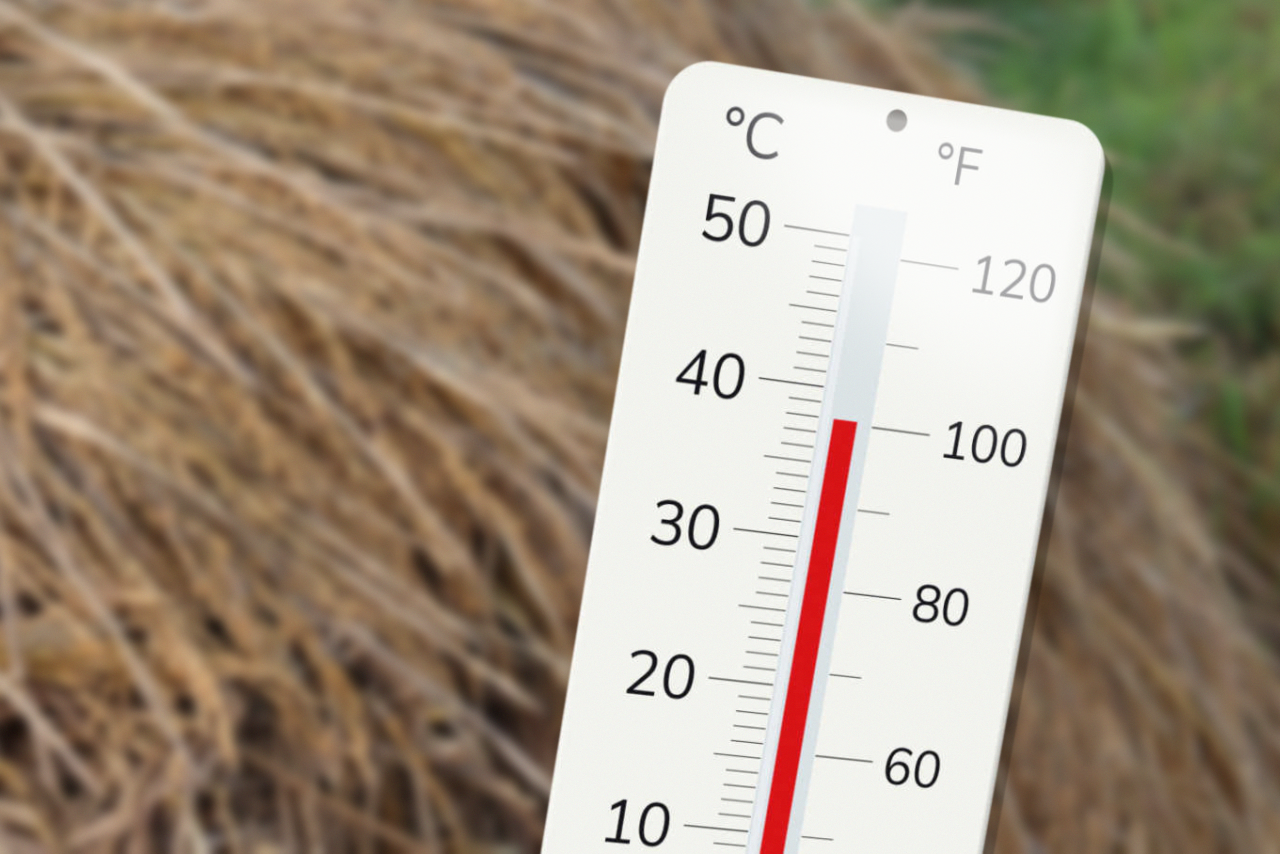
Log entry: 38 °C
